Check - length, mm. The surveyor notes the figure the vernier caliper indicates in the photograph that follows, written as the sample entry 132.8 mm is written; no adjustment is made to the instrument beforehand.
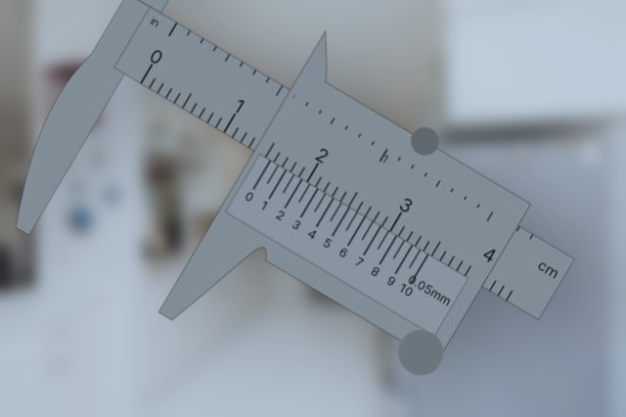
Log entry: 15.6 mm
